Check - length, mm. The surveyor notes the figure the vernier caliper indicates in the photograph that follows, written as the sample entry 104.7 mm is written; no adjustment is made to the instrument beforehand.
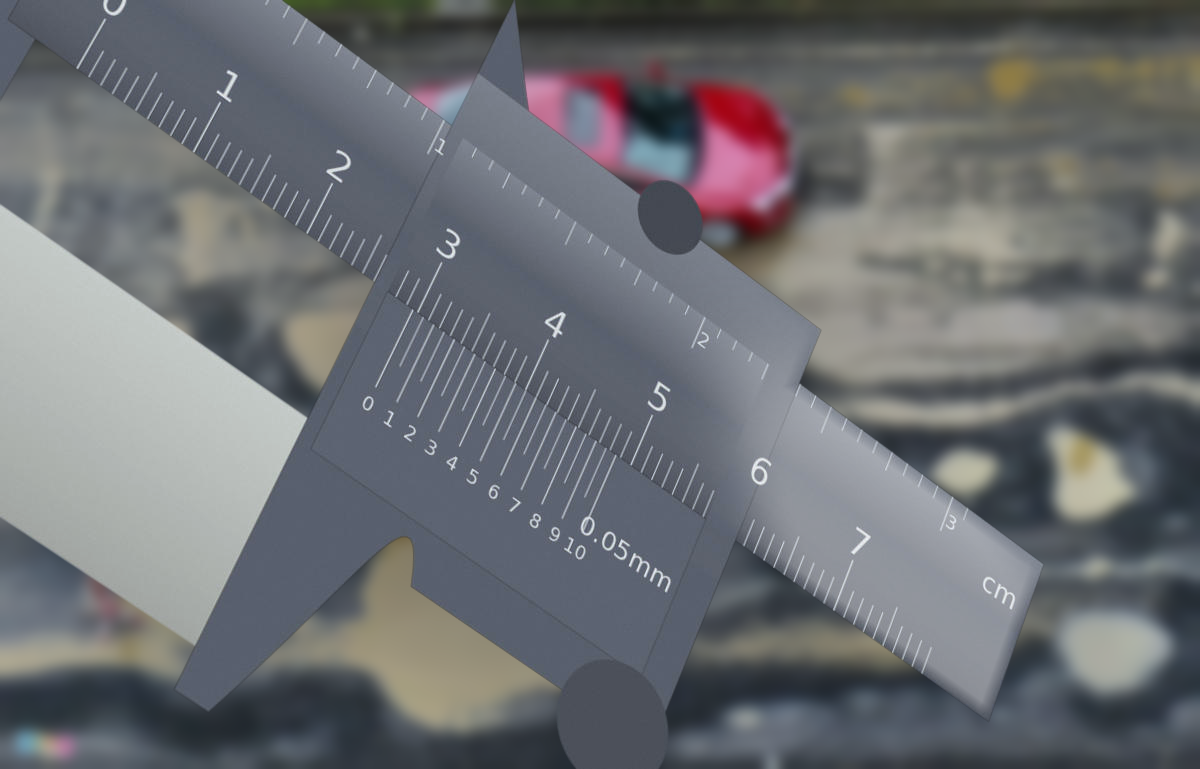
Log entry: 29.6 mm
